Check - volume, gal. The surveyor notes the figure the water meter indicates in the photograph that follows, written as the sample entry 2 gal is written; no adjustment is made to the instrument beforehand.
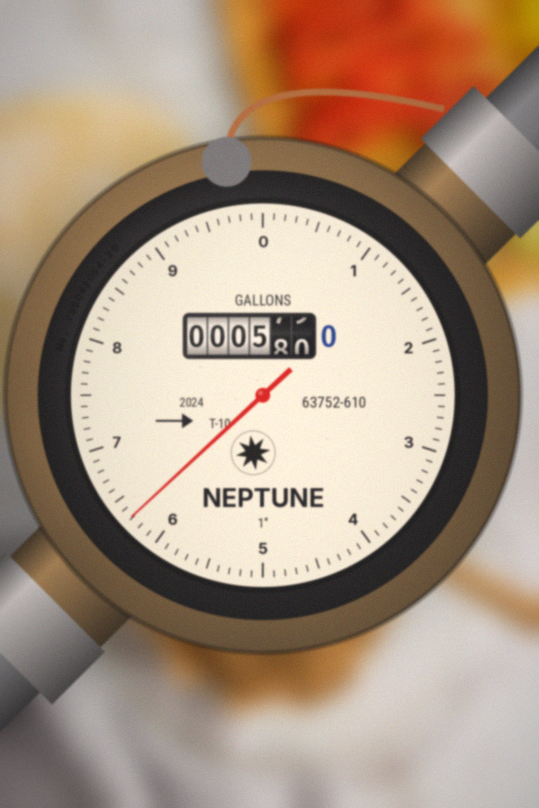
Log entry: 5796.3 gal
